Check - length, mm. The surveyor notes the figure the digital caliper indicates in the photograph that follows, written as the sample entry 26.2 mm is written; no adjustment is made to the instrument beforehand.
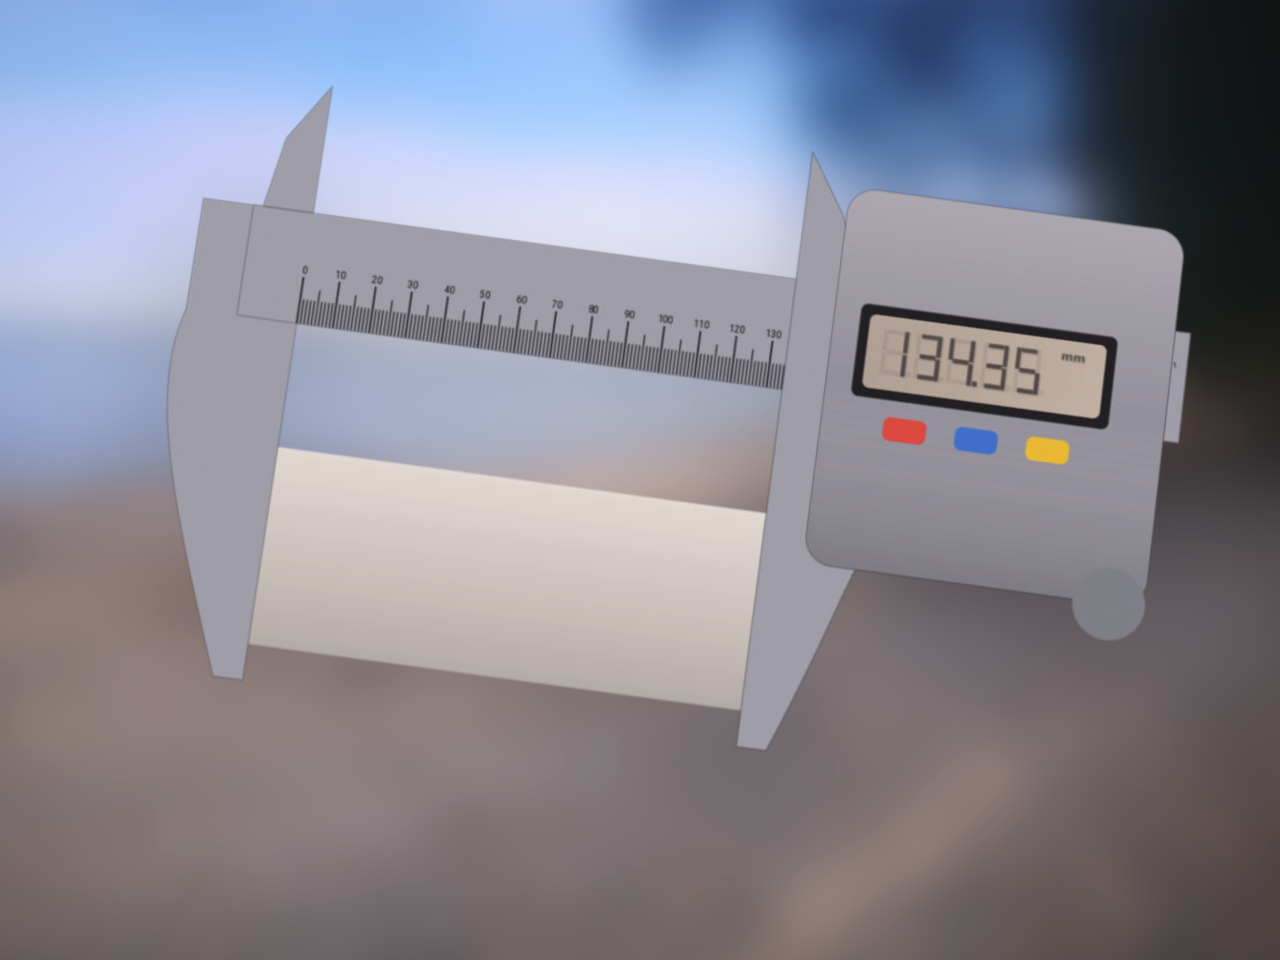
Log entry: 134.35 mm
